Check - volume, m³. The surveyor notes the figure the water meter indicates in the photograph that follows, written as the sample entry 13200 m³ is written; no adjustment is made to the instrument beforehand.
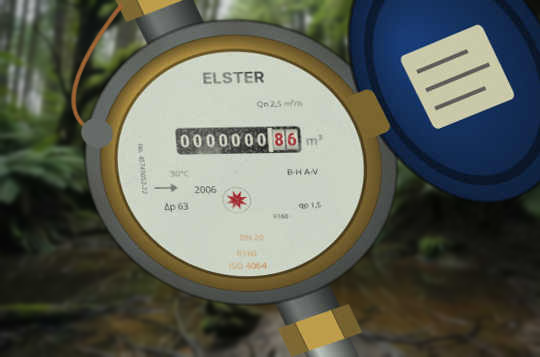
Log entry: 0.86 m³
